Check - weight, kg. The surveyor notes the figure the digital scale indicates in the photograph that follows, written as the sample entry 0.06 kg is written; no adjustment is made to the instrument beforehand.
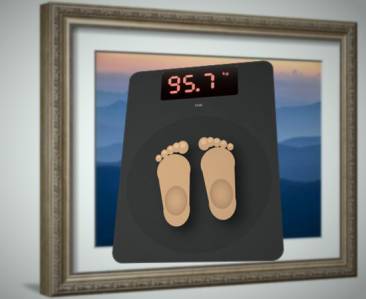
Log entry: 95.7 kg
